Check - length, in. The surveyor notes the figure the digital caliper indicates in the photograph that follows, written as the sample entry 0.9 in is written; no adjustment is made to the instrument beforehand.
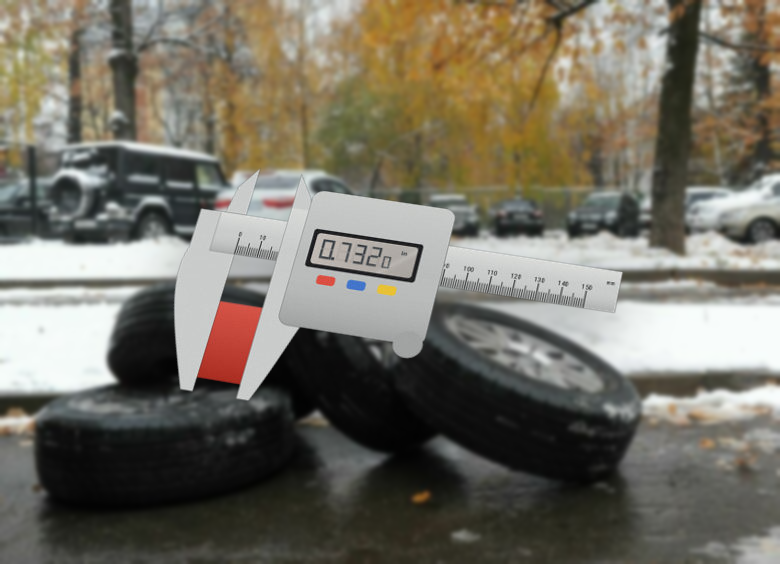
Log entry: 0.7320 in
